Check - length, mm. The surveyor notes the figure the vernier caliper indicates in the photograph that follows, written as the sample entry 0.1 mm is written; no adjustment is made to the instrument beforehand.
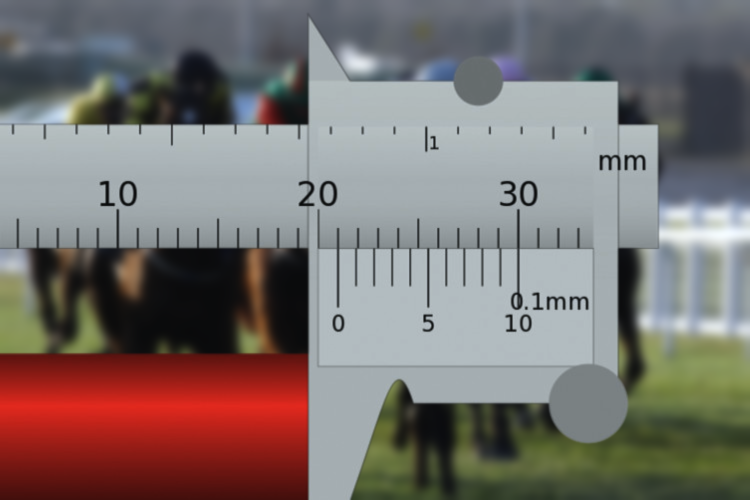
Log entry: 21.0 mm
